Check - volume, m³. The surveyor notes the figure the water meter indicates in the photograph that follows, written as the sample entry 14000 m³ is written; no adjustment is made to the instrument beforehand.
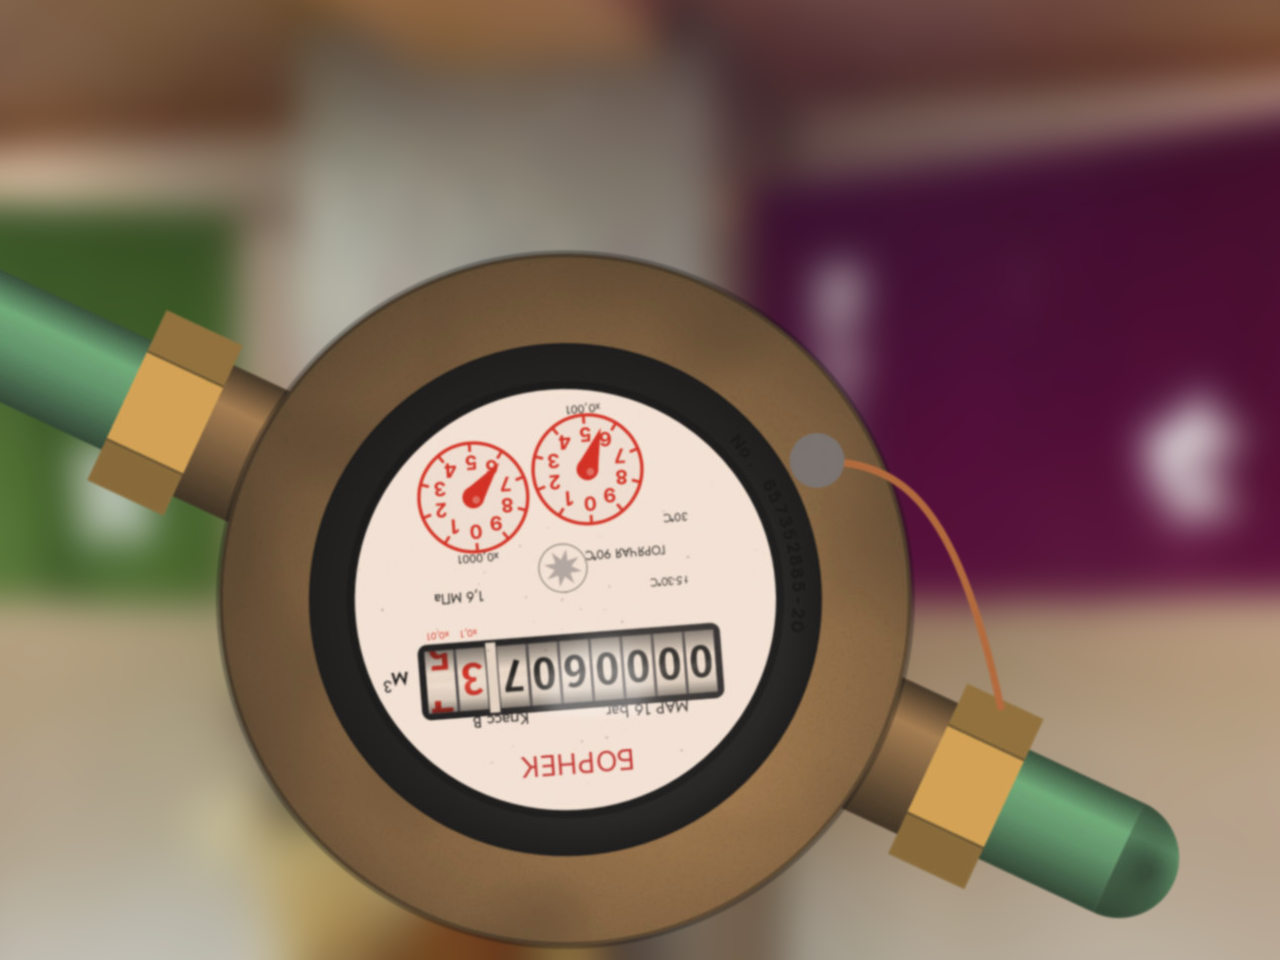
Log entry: 607.3456 m³
